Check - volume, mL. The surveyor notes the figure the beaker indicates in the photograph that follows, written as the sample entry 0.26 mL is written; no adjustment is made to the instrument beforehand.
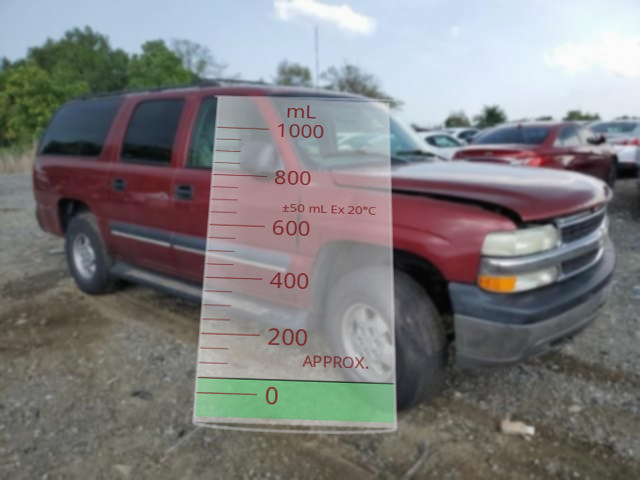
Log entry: 50 mL
